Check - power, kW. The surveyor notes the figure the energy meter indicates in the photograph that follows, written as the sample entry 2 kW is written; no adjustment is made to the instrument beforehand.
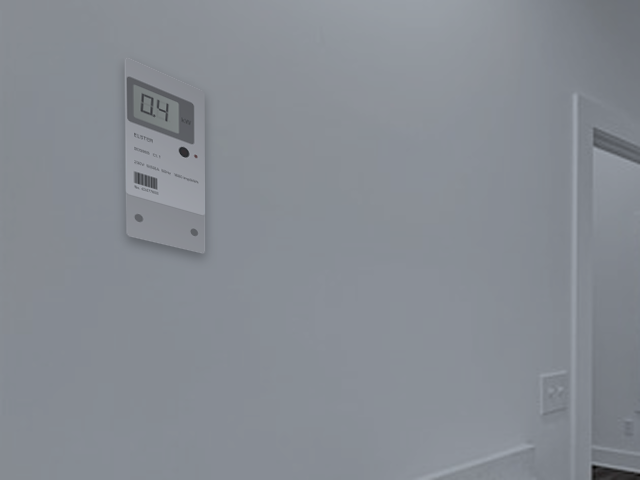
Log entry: 0.4 kW
